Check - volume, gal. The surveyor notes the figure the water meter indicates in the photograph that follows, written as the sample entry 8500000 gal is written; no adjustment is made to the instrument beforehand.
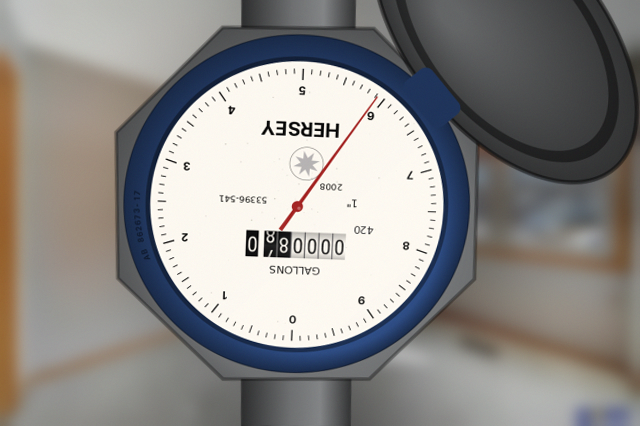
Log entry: 875.9 gal
